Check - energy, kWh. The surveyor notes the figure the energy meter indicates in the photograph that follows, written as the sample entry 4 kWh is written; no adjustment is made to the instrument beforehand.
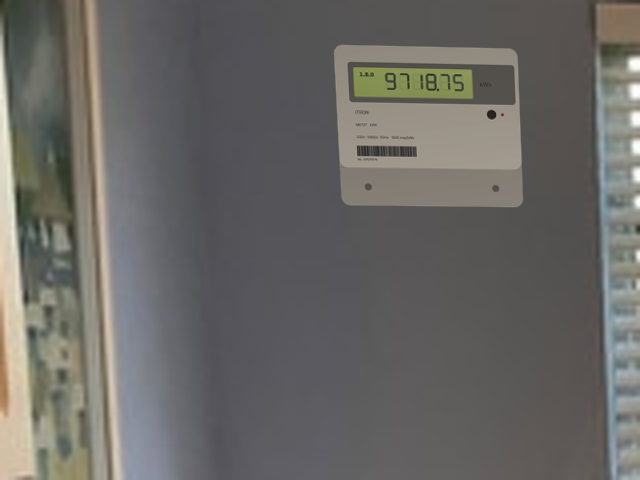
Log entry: 9718.75 kWh
